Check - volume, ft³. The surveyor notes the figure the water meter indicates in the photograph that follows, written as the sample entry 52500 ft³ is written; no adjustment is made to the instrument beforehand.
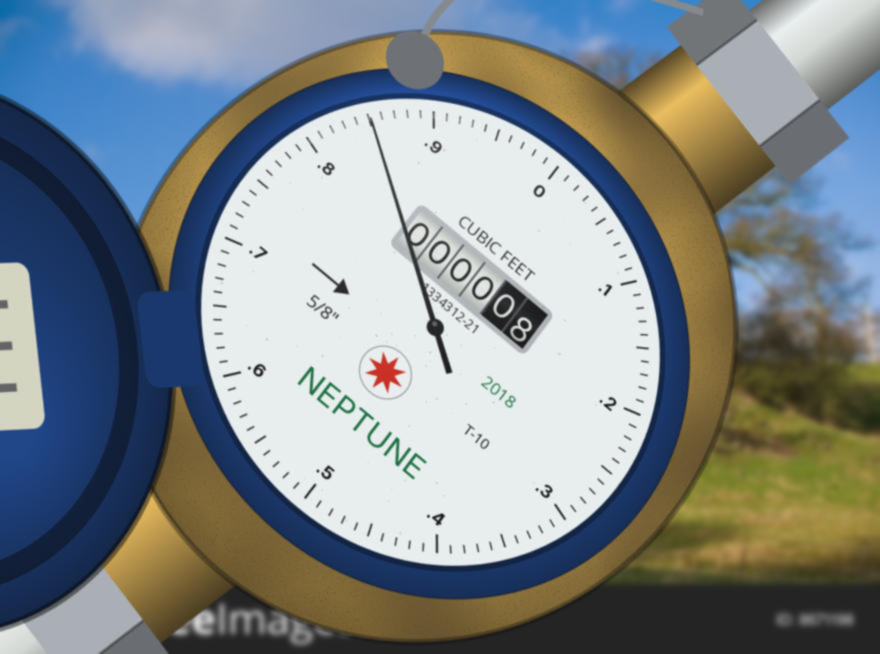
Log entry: 7.85 ft³
